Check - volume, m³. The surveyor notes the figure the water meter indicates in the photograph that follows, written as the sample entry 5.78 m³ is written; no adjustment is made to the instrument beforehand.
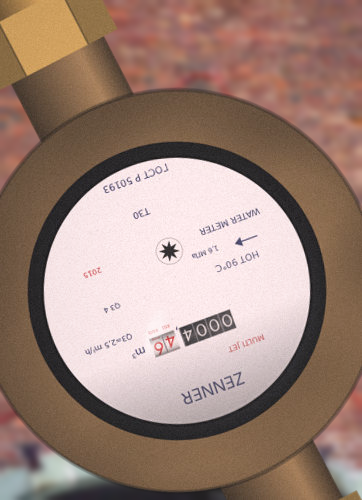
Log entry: 4.46 m³
